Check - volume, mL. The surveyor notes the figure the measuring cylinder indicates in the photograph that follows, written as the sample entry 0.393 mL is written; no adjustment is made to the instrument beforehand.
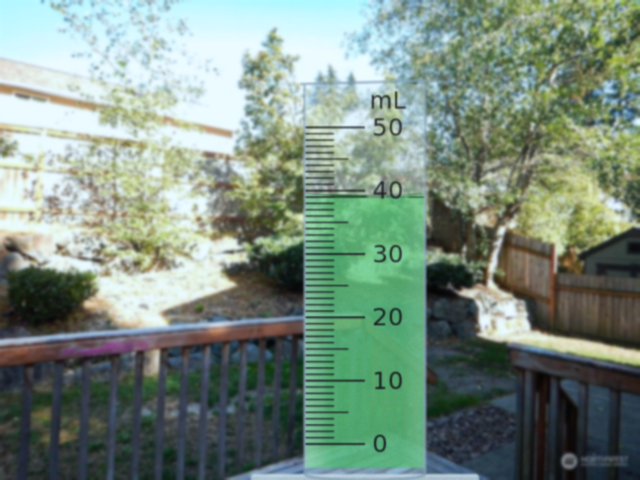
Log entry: 39 mL
